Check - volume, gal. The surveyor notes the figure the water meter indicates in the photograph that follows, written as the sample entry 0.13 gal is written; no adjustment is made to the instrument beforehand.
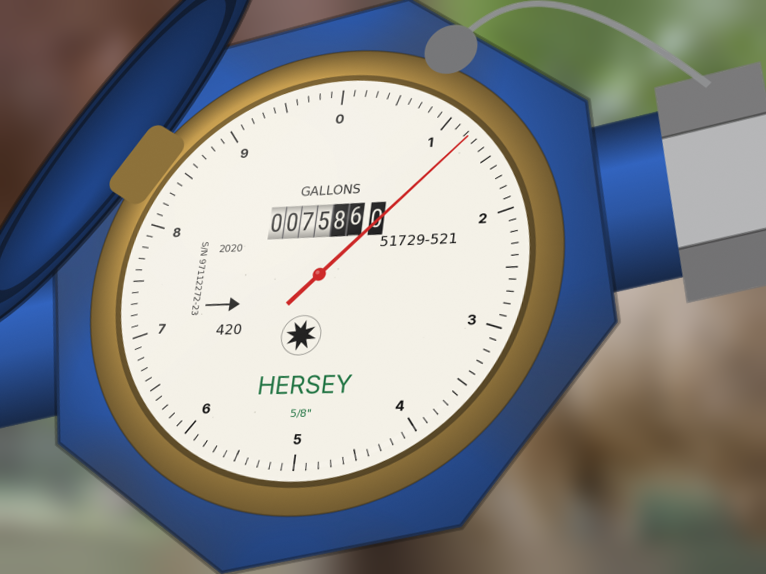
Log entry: 75861.2 gal
